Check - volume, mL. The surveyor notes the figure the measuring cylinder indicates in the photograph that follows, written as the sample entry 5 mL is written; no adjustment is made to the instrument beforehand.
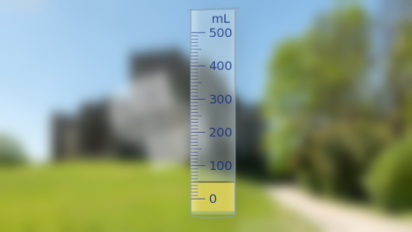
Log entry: 50 mL
